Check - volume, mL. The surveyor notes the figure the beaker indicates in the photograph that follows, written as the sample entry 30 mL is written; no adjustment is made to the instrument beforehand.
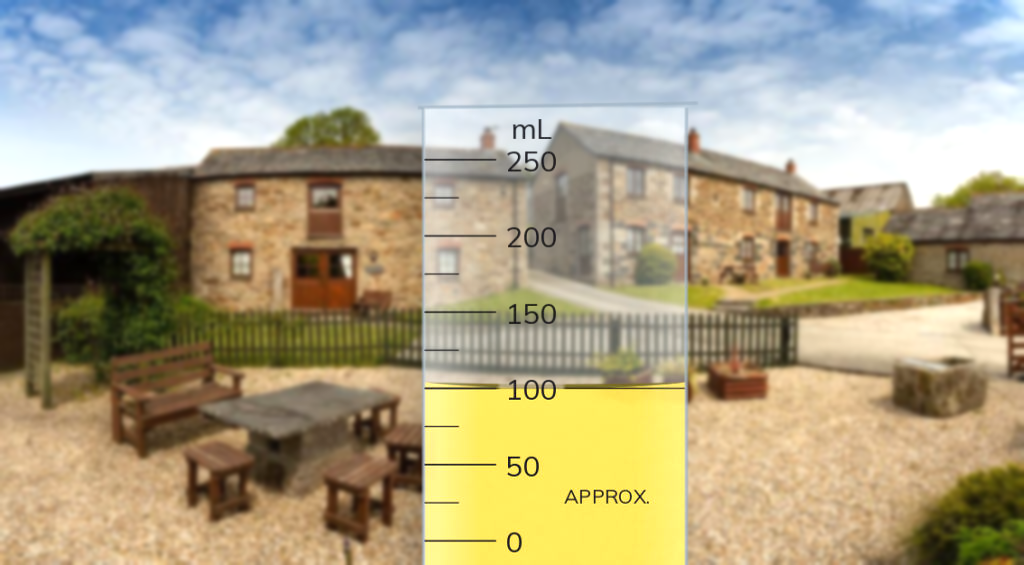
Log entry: 100 mL
